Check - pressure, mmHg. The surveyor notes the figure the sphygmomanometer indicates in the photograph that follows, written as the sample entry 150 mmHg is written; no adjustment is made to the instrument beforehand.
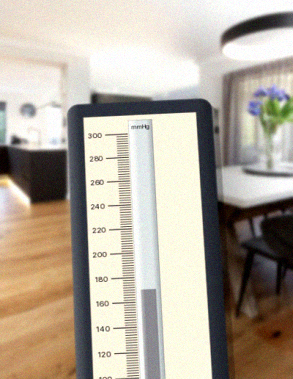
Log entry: 170 mmHg
